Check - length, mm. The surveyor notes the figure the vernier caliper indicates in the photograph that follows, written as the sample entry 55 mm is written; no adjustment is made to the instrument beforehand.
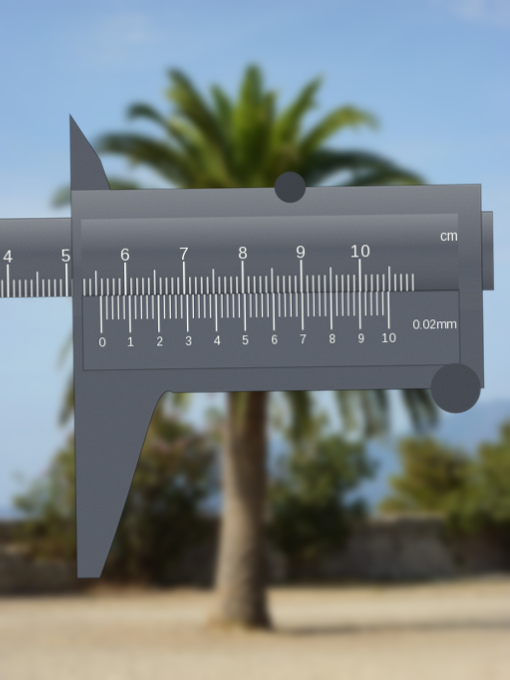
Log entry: 55.8 mm
